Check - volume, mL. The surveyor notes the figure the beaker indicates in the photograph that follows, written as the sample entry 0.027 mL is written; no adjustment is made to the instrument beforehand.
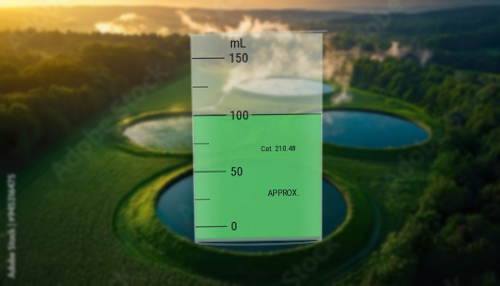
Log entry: 100 mL
